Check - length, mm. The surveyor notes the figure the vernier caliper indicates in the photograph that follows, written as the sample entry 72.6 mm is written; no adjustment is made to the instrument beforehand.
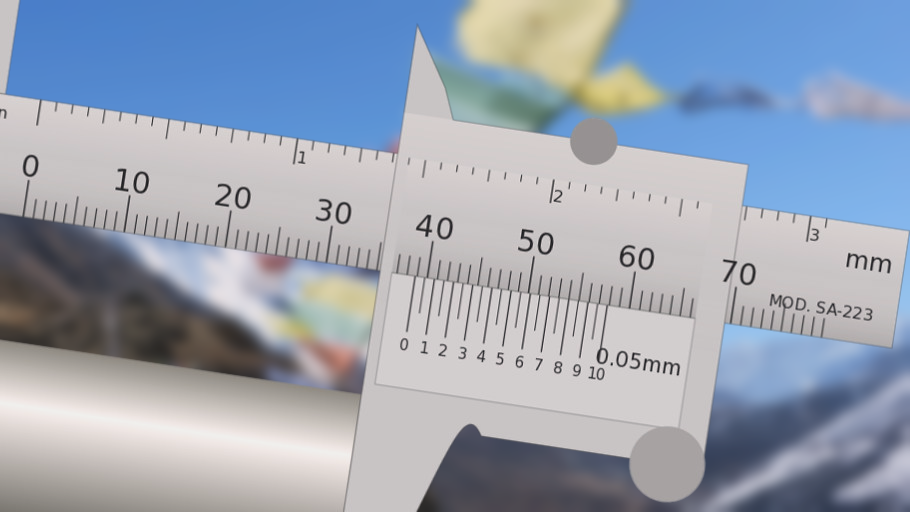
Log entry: 38.8 mm
